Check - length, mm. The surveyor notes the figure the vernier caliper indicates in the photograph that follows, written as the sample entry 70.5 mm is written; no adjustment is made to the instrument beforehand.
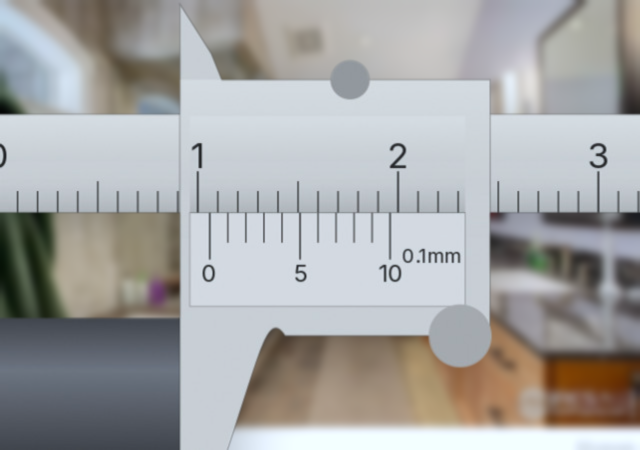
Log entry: 10.6 mm
